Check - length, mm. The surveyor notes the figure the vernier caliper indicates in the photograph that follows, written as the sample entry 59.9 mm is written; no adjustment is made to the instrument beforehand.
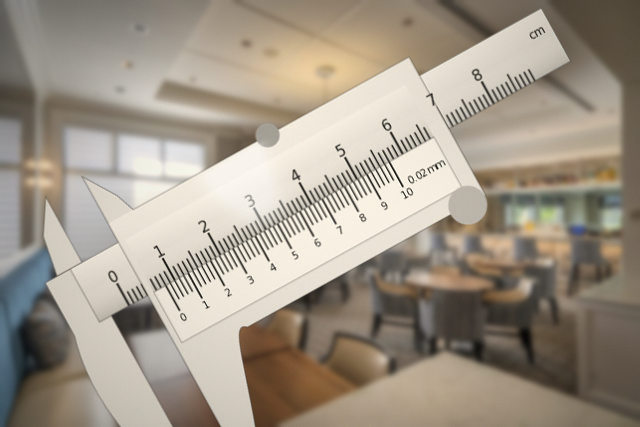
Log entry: 8.0 mm
